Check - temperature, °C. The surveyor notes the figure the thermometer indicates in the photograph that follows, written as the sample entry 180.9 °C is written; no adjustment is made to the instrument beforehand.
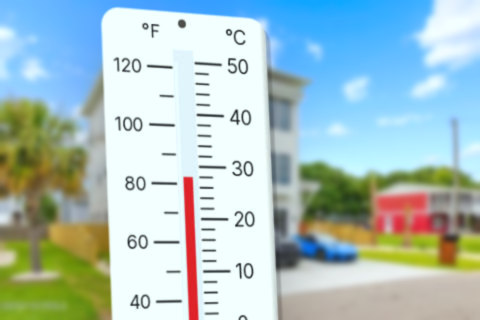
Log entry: 28 °C
